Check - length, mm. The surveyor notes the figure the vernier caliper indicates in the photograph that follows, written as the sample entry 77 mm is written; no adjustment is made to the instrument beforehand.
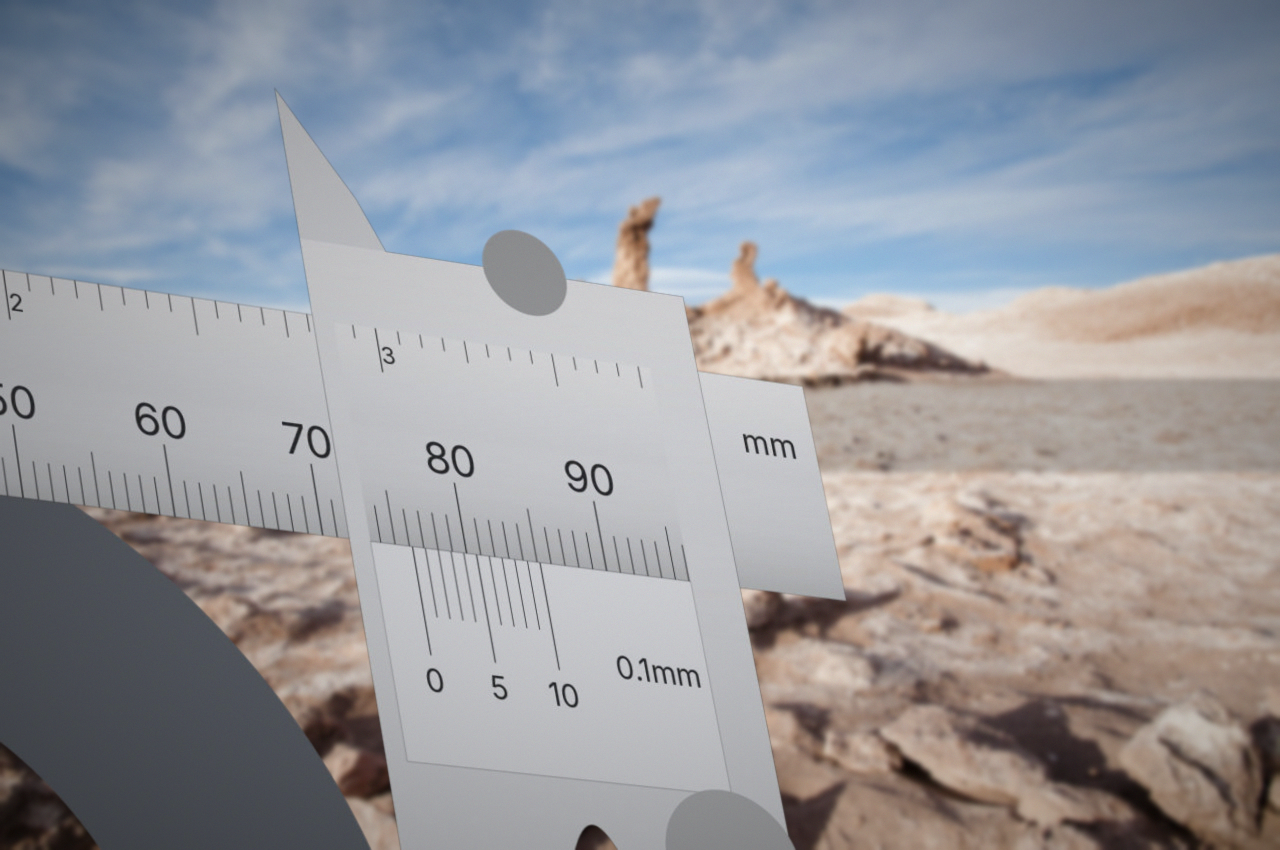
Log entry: 76.2 mm
